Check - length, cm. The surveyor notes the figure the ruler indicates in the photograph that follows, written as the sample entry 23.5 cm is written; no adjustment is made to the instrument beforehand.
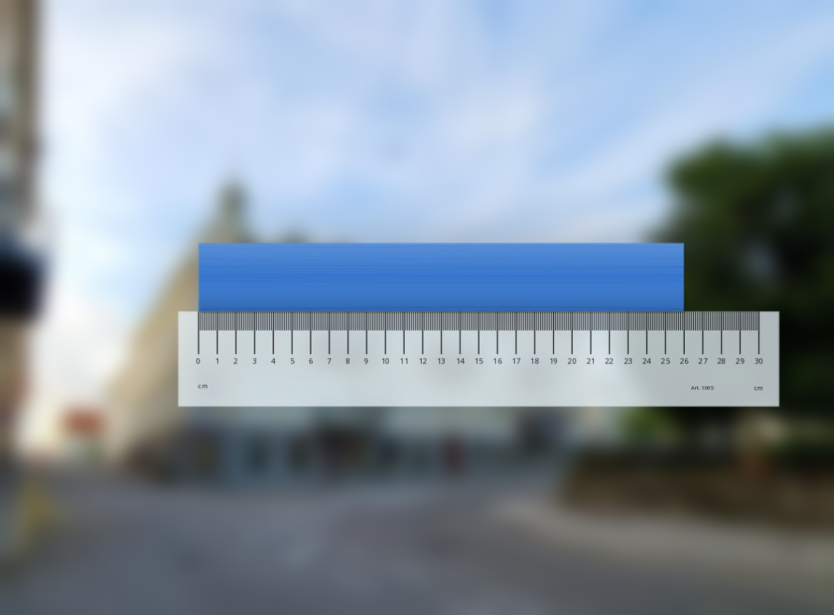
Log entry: 26 cm
